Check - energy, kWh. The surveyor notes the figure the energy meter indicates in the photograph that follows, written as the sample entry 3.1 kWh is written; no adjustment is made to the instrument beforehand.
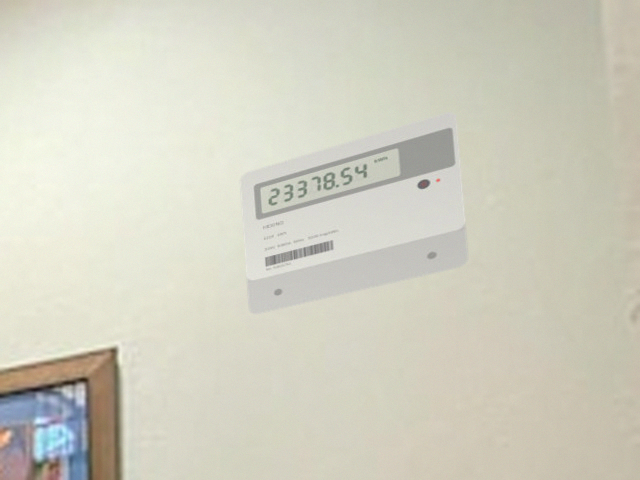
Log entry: 23378.54 kWh
